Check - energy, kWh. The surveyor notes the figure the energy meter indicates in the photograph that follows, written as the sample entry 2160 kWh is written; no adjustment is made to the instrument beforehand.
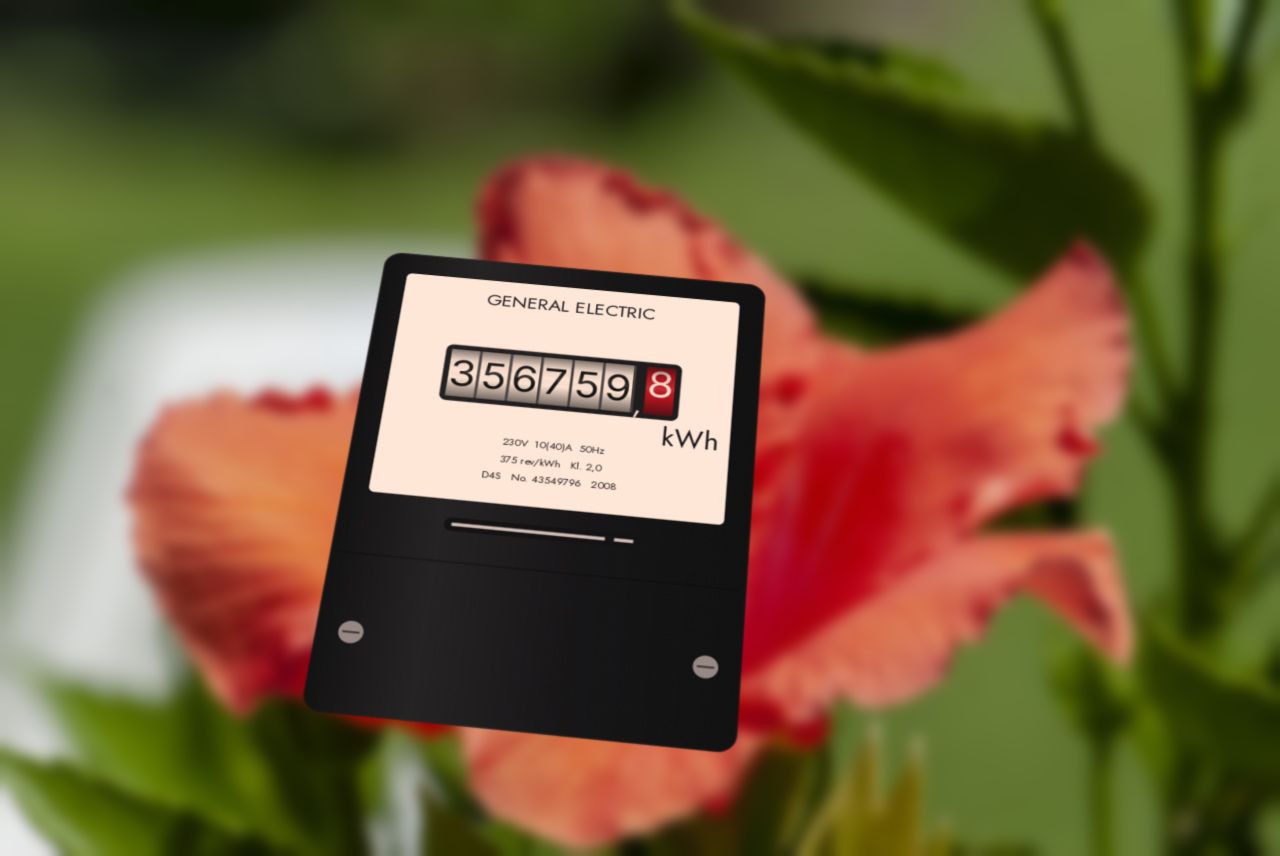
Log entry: 356759.8 kWh
